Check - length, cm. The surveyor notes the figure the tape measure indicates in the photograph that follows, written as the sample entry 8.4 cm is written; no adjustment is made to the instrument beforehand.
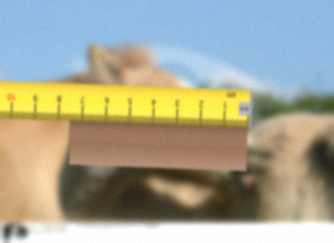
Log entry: 7.5 cm
